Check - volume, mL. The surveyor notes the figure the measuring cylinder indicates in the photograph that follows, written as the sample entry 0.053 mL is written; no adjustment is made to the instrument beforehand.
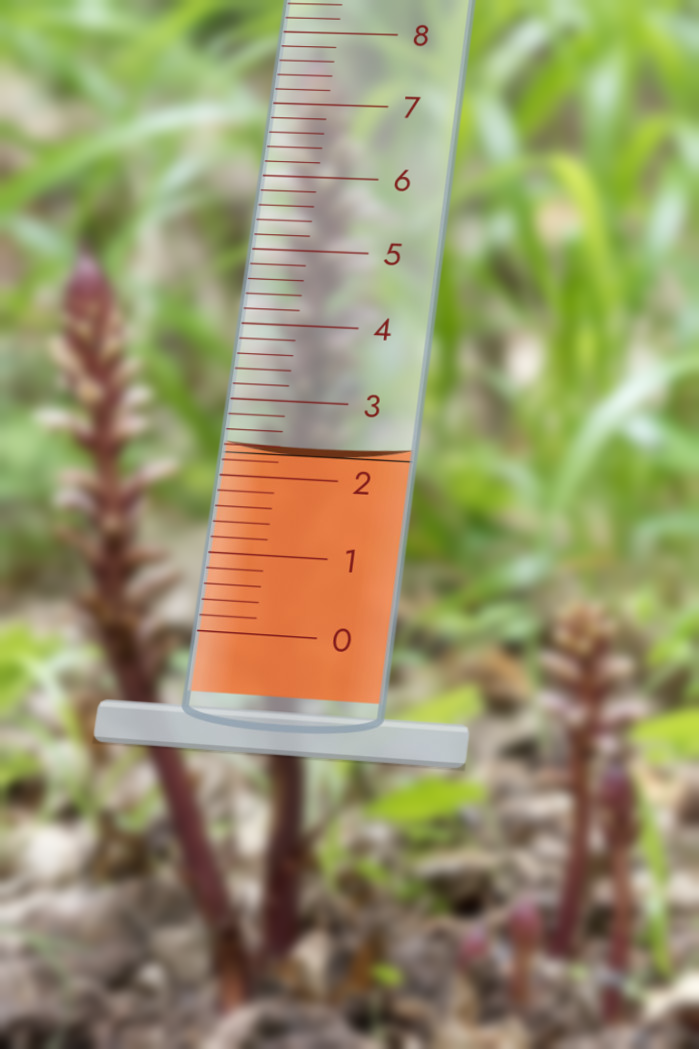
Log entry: 2.3 mL
